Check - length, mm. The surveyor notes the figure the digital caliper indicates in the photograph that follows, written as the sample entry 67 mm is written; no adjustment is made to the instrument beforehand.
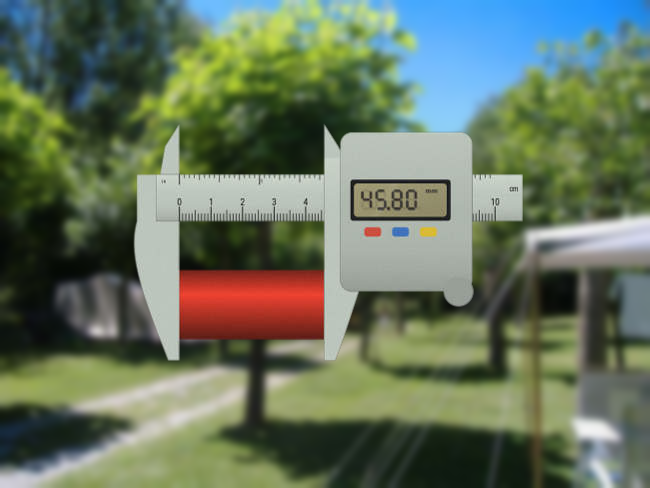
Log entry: 45.80 mm
